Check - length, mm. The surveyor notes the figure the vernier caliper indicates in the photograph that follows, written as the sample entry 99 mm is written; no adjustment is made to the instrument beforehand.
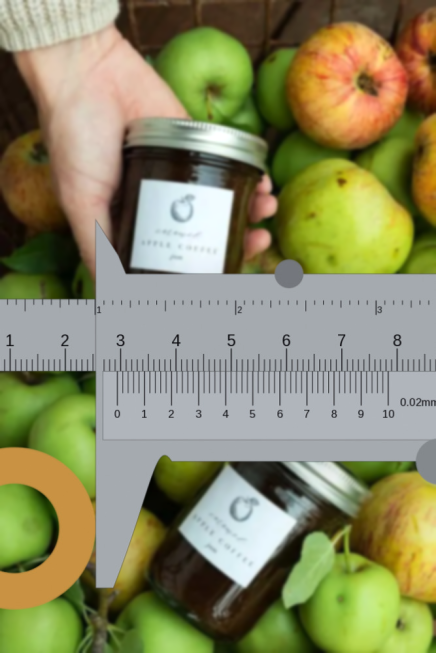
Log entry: 29.4 mm
